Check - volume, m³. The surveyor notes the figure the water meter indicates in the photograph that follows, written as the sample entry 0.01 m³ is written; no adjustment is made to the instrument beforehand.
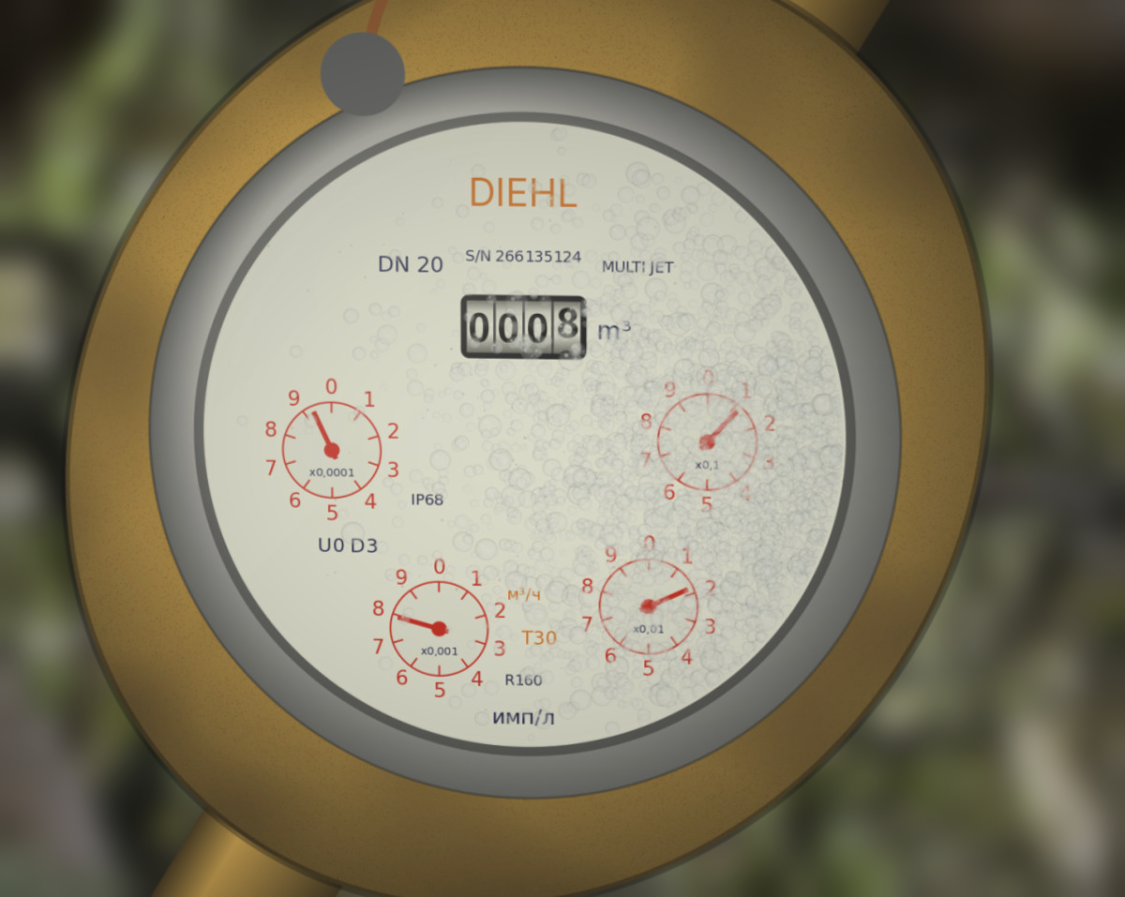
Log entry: 8.1179 m³
